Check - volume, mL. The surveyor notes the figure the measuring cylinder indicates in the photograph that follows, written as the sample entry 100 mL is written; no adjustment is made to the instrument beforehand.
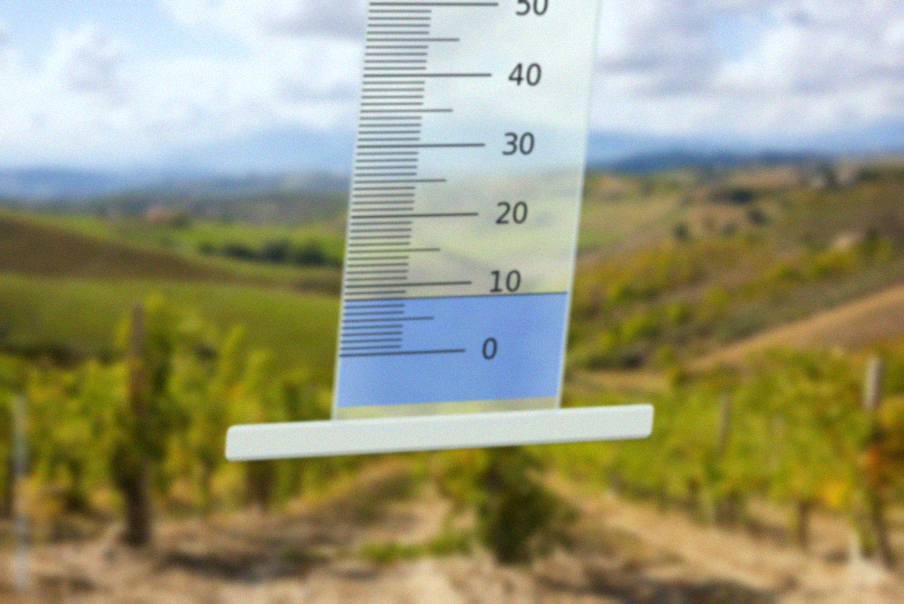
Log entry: 8 mL
